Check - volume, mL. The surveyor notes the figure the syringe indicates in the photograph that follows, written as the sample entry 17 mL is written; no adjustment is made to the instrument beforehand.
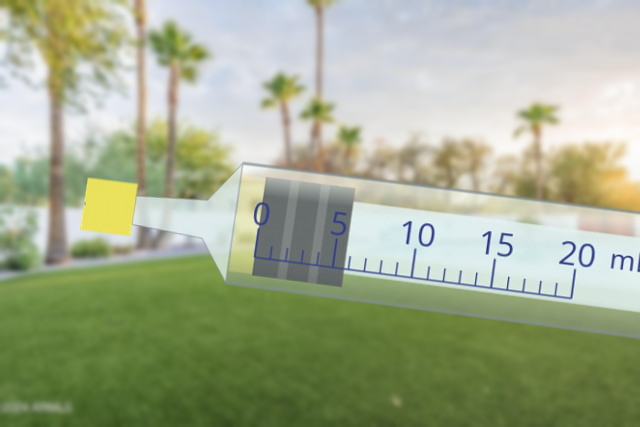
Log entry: 0 mL
